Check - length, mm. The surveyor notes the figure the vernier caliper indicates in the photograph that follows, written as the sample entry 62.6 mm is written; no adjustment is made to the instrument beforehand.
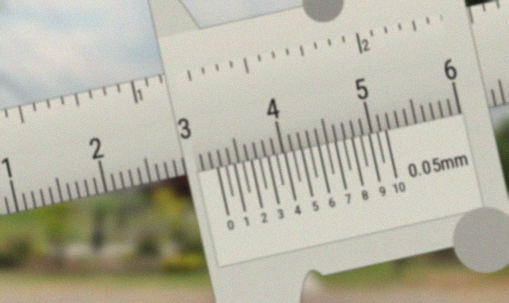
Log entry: 32.6 mm
